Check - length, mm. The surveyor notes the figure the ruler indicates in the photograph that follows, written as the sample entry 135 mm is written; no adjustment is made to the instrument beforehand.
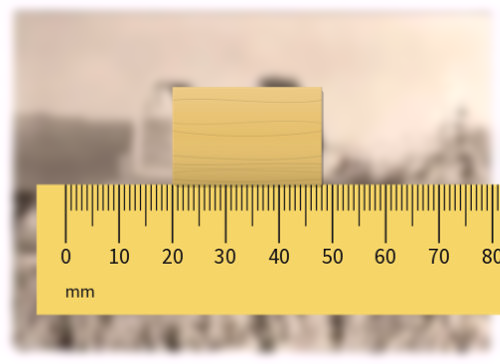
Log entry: 28 mm
